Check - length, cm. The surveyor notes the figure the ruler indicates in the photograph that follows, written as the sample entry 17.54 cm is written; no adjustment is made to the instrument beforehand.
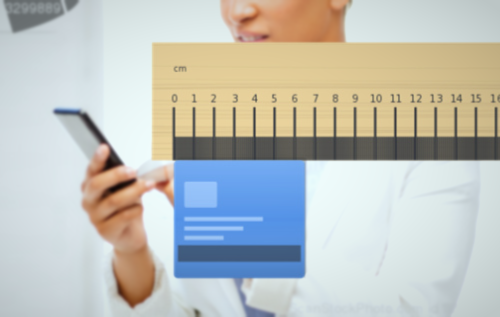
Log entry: 6.5 cm
